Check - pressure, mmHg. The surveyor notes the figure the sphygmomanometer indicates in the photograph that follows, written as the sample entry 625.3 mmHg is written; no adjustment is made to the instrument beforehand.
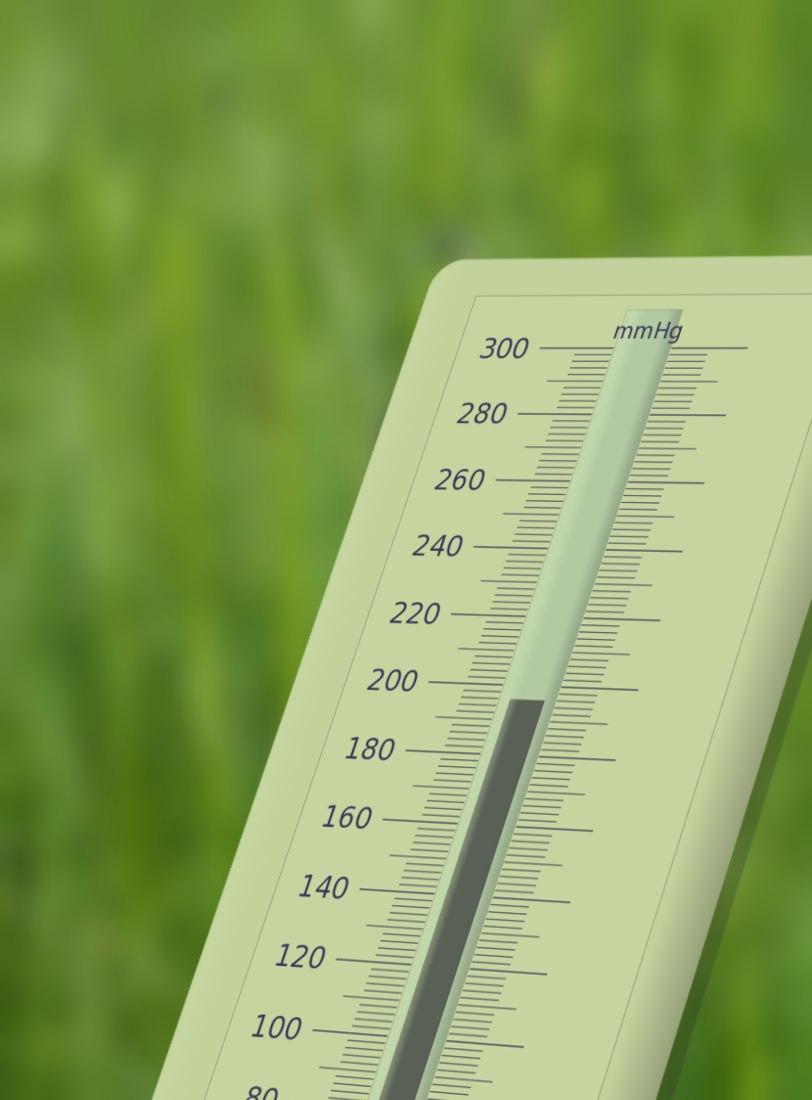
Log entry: 196 mmHg
